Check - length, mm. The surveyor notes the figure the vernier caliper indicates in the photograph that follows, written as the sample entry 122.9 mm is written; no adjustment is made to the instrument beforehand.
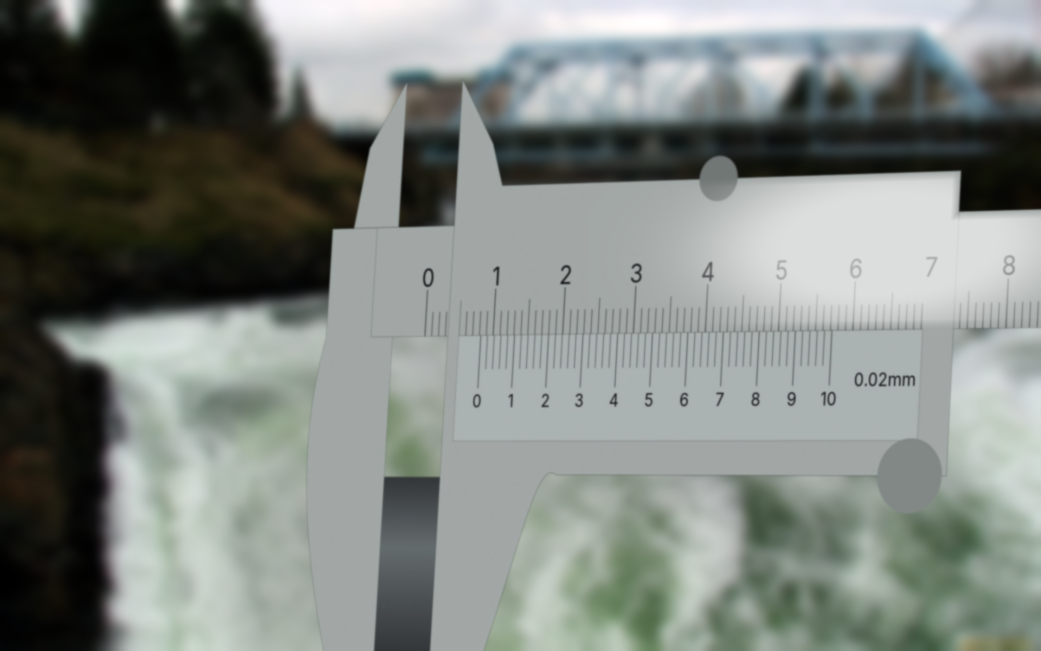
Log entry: 8.2 mm
